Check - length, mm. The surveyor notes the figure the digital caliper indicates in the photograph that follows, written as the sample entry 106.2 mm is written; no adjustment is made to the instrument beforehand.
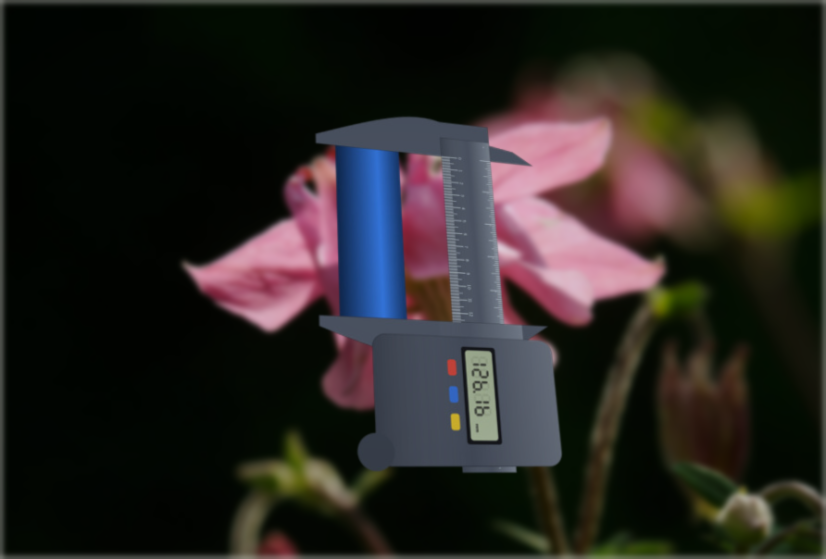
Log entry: 126.16 mm
